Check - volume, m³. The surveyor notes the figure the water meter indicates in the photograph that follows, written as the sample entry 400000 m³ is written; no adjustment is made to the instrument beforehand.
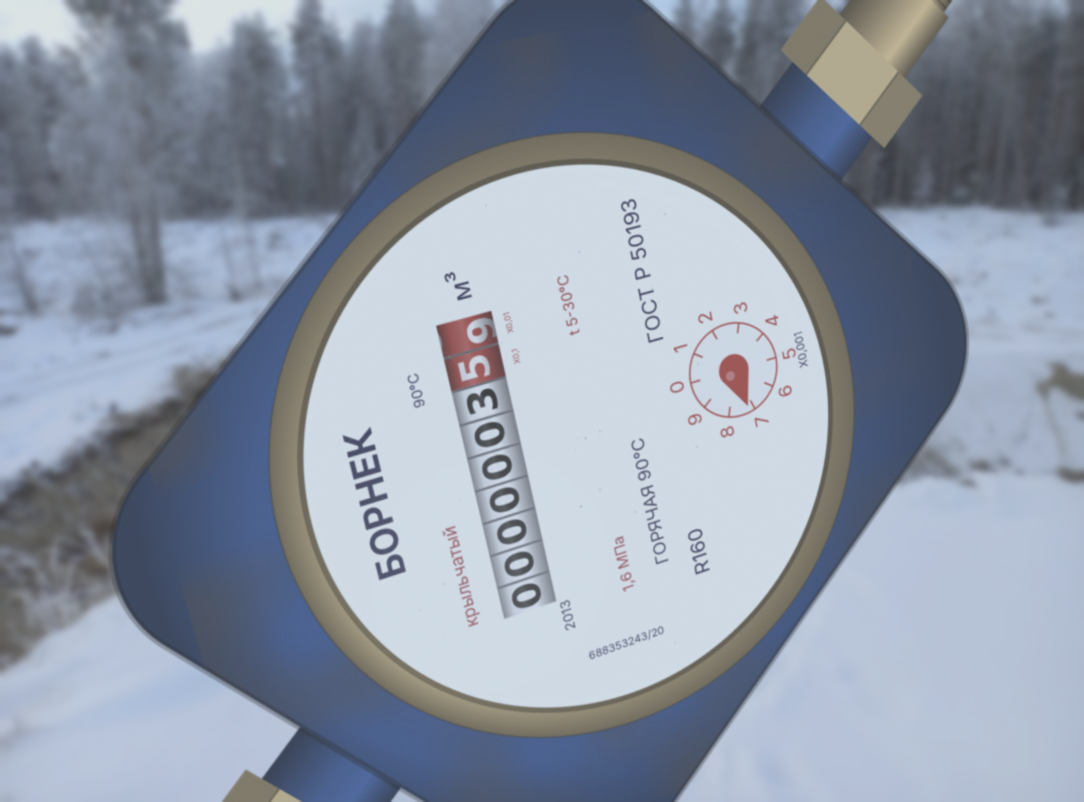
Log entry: 3.587 m³
